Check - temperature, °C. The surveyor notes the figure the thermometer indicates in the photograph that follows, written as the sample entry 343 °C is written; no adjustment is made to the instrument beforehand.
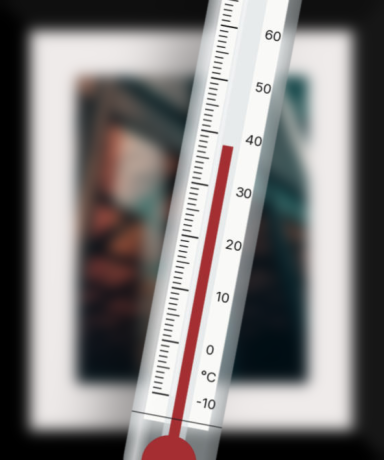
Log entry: 38 °C
